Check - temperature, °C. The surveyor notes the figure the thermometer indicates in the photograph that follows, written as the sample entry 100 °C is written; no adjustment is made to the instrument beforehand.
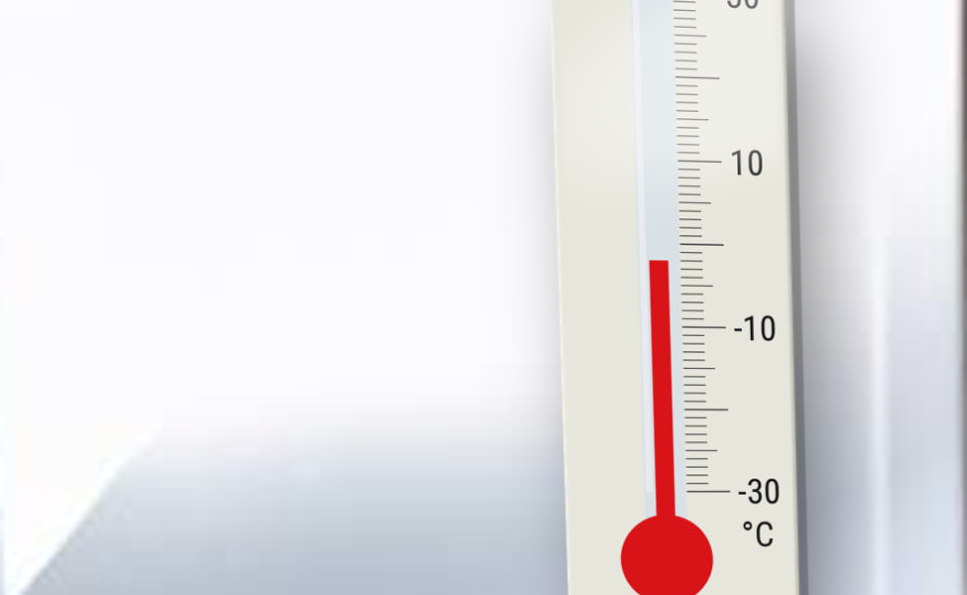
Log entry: -2 °C
